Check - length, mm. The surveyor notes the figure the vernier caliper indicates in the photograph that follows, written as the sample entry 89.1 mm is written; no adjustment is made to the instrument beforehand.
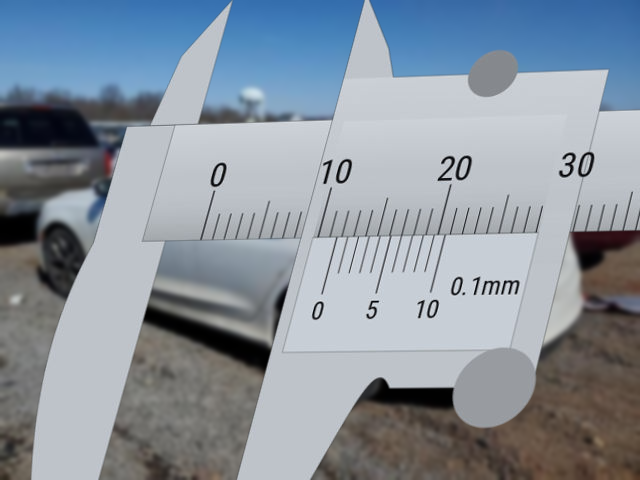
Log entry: 11.6 mm
